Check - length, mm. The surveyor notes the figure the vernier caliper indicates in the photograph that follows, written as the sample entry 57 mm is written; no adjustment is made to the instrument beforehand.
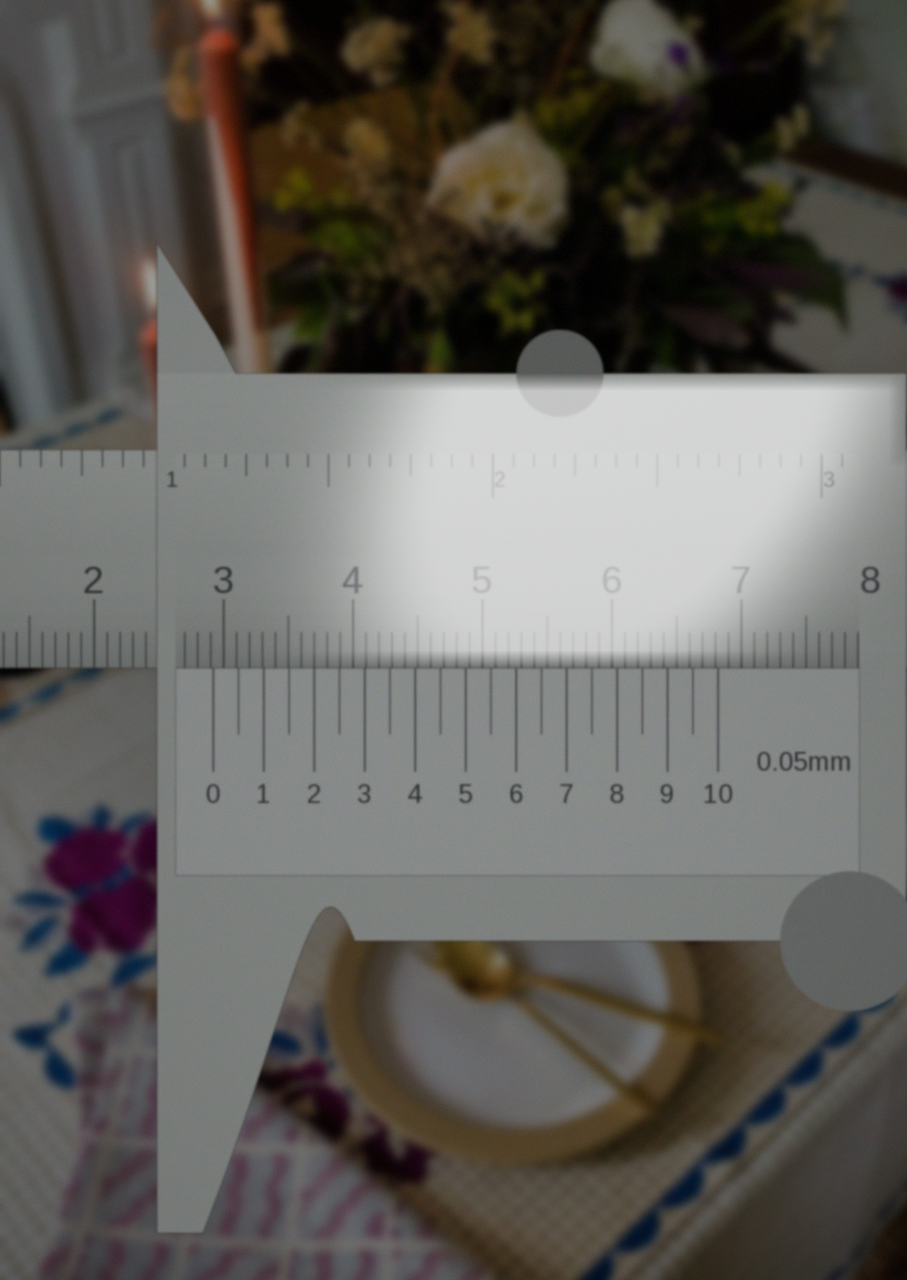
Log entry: 29.2 mm
